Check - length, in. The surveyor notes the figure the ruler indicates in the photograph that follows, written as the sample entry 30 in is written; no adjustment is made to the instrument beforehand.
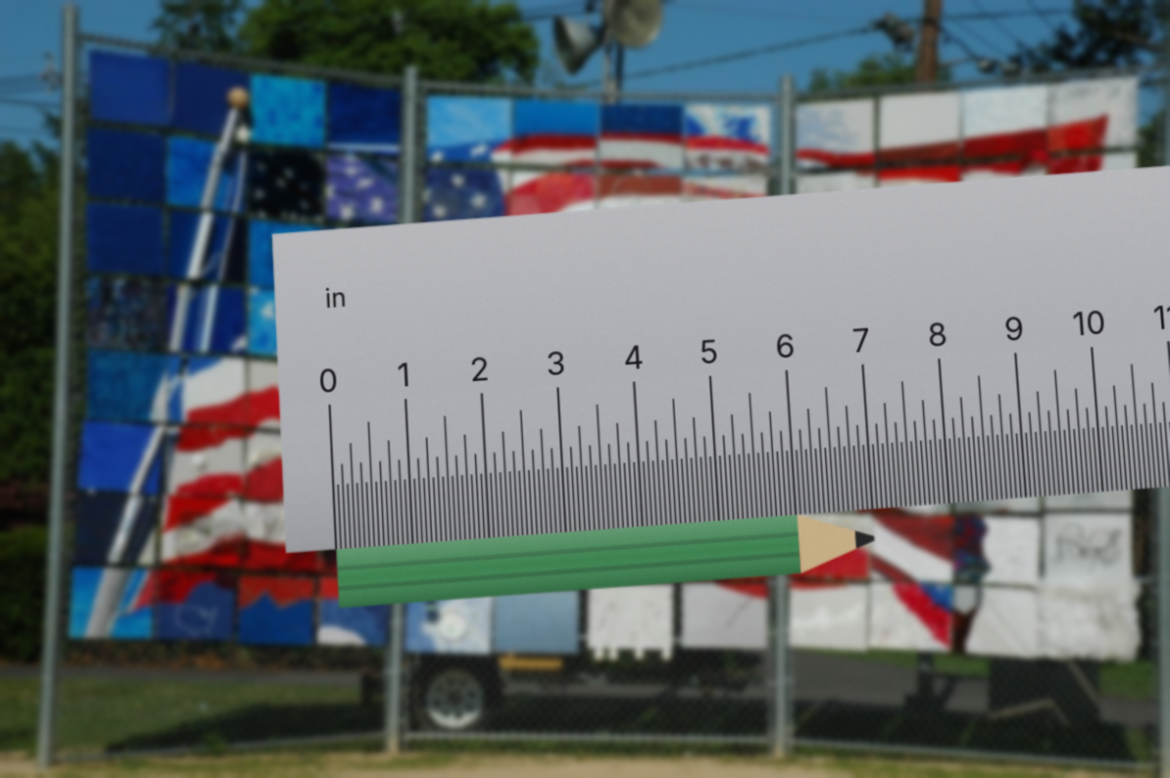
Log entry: 7 in
